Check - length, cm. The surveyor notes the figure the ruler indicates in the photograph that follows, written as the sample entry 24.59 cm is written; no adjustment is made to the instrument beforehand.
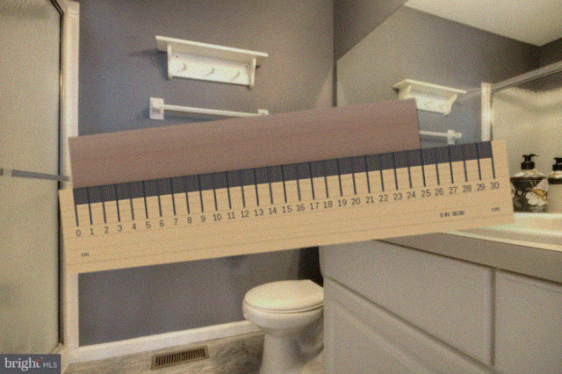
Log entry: 25 cm
